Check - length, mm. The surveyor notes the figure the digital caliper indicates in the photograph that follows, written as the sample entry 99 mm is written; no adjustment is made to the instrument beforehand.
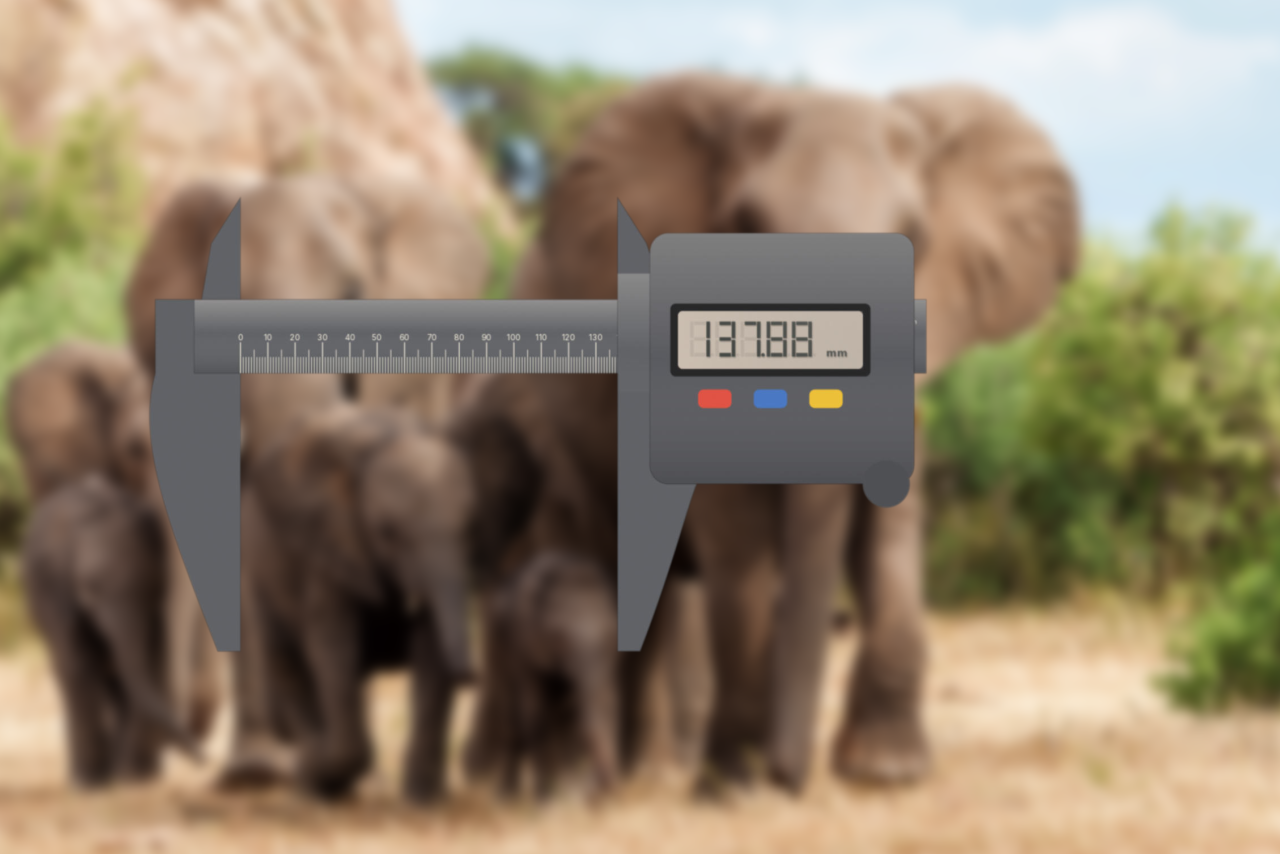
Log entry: 137.88 mm
